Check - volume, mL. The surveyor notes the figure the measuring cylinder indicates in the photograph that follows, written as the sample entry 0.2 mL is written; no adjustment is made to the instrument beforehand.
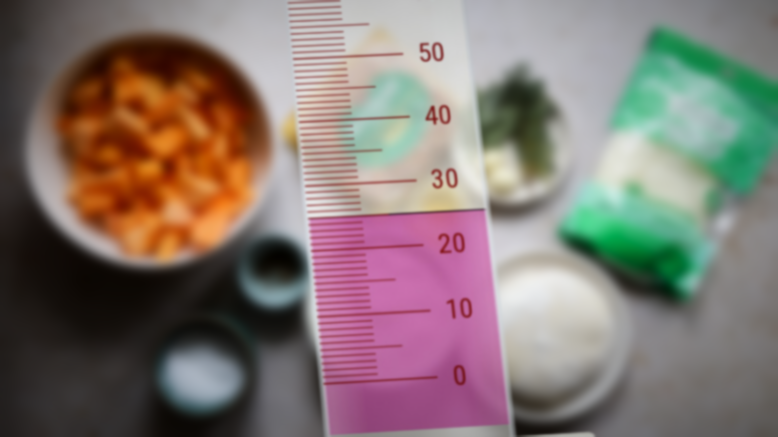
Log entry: 25 mL
